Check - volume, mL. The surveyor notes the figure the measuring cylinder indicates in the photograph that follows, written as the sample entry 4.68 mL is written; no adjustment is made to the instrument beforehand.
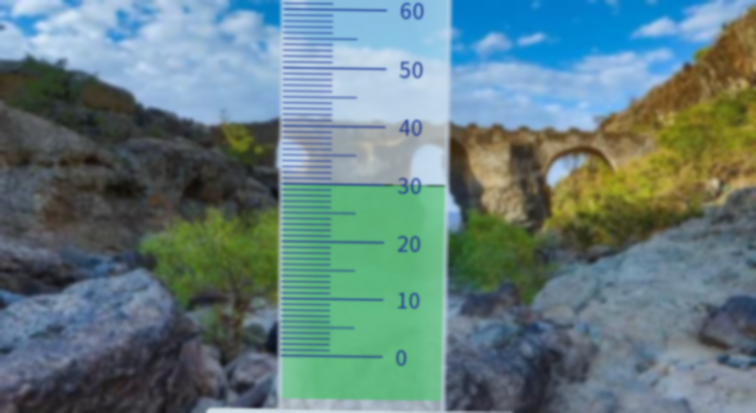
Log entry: 30 mL
